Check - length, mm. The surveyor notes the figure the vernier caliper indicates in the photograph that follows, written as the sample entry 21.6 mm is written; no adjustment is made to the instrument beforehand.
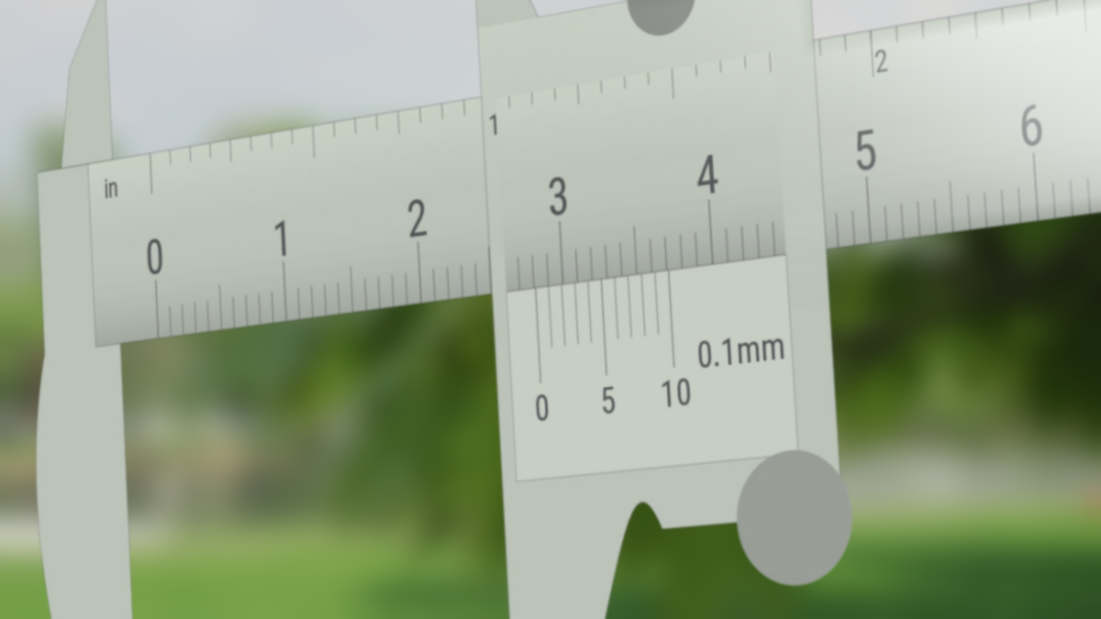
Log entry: 28.1 mm
